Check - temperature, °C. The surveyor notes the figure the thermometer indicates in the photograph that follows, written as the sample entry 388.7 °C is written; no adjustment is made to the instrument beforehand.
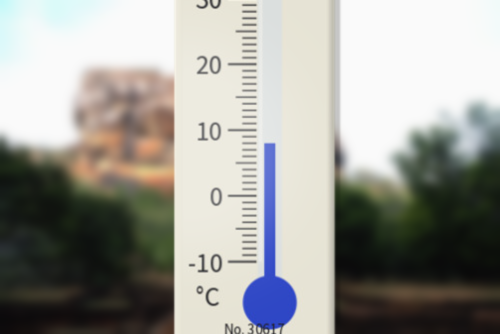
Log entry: 8 °C
